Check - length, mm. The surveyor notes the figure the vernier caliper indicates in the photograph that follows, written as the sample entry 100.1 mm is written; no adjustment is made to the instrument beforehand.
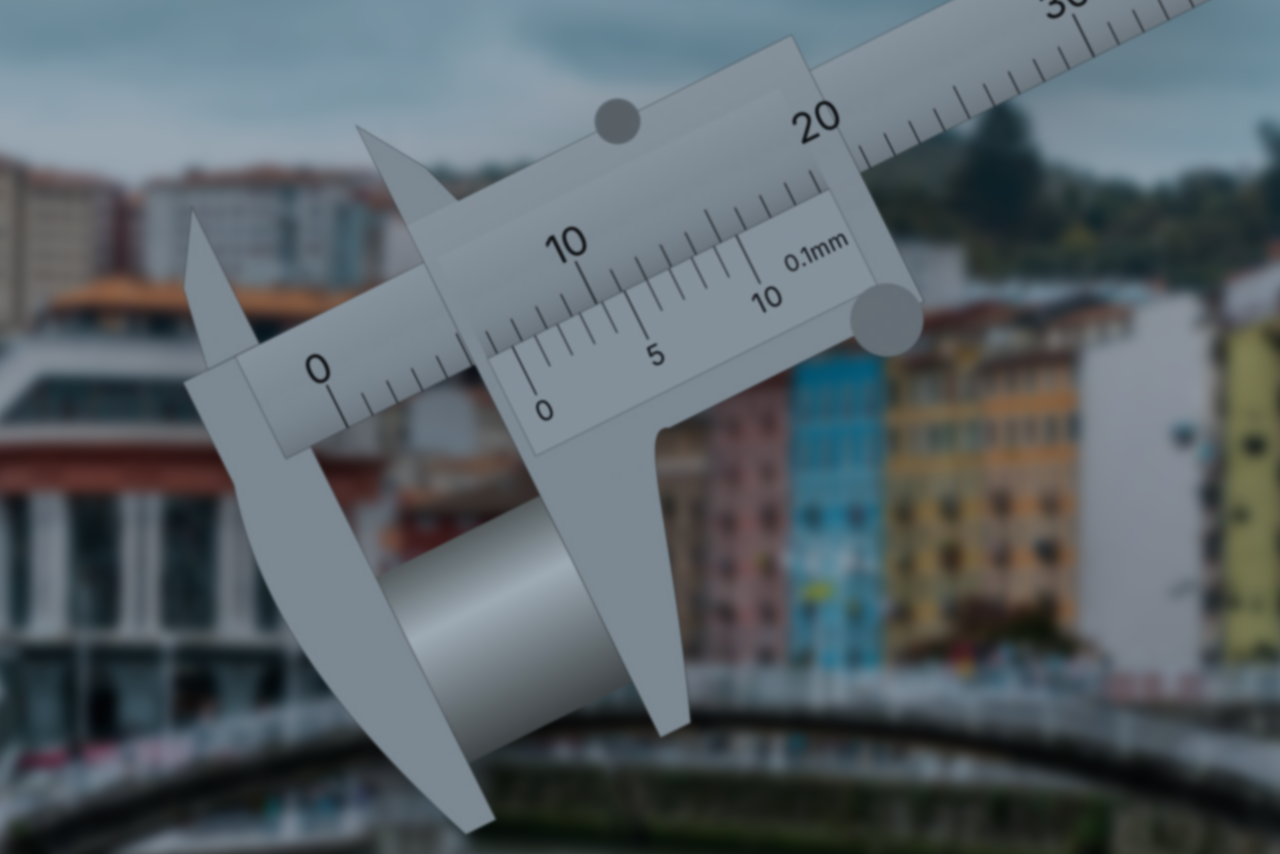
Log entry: 6.6 mm
